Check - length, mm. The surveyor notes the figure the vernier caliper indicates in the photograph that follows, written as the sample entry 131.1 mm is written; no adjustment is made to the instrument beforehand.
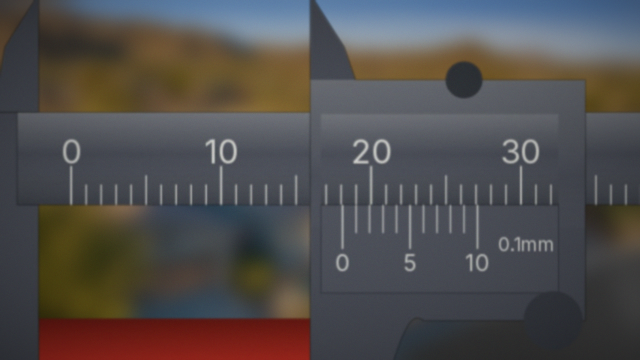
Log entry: 18.1 mm
